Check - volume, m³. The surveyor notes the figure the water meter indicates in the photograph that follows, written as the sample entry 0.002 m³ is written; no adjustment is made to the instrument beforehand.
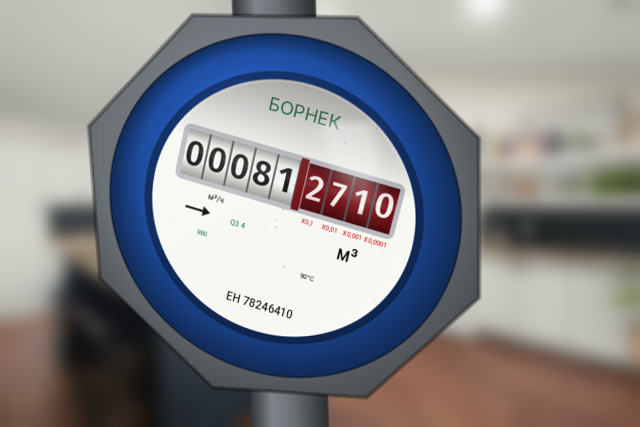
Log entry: 81.2710 m³
